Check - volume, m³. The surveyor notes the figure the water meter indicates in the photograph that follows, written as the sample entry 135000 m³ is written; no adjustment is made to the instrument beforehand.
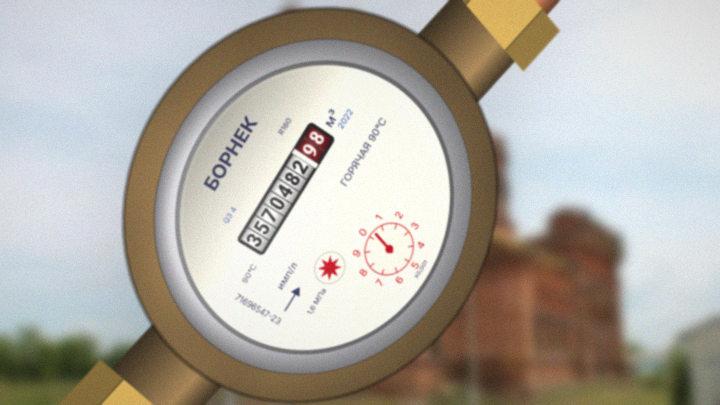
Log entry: 3570482.980 m³
